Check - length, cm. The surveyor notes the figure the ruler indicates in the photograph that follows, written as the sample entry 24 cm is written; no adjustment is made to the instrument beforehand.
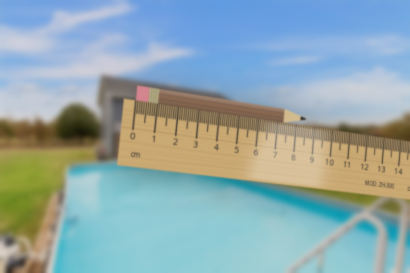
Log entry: 8.5 cm
